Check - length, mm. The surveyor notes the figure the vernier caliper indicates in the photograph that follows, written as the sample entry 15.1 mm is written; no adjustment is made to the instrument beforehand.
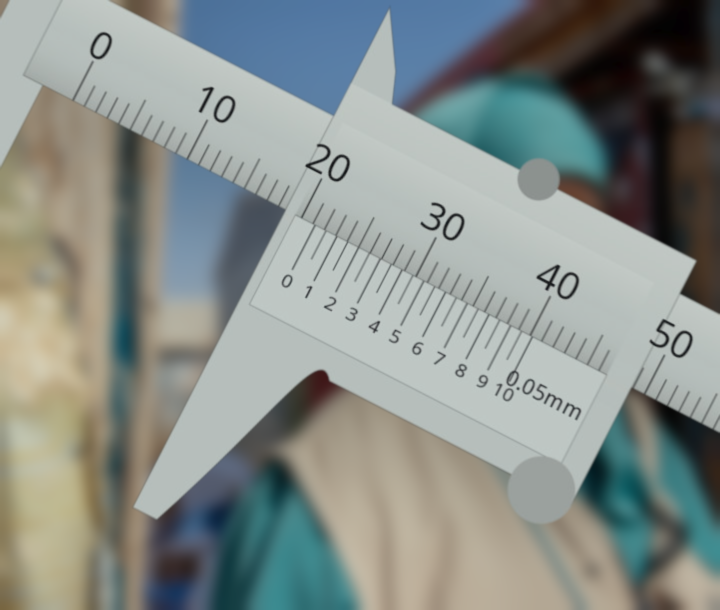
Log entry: 21.2 mm
